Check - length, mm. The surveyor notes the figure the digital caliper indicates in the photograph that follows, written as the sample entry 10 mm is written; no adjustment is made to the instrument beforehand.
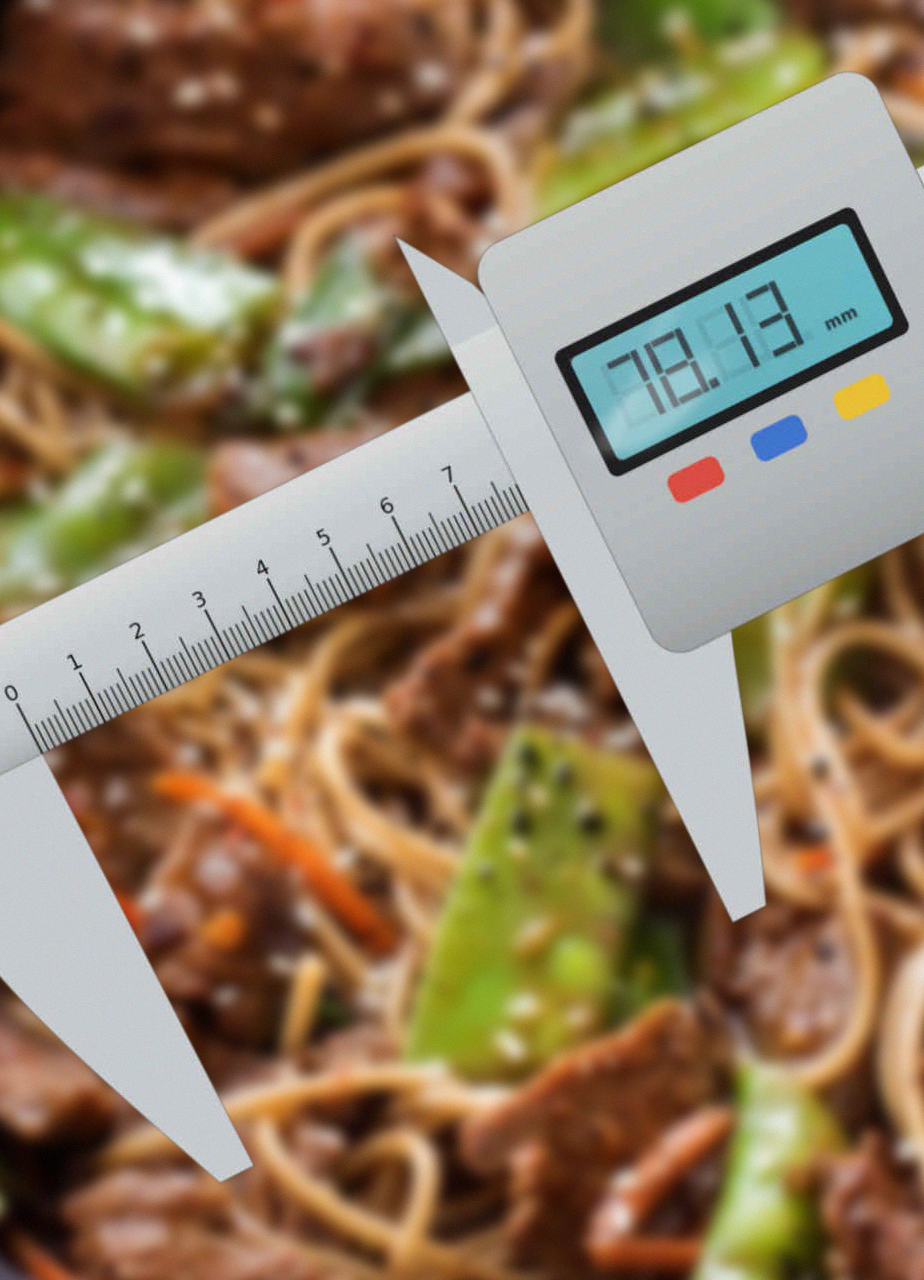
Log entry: 78.13 mm
